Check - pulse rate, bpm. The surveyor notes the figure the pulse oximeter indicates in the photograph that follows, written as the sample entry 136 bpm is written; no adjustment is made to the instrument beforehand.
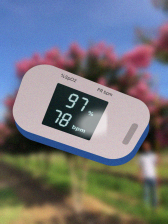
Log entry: 78 bpm
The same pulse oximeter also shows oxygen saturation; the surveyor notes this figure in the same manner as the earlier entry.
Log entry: 97 %
